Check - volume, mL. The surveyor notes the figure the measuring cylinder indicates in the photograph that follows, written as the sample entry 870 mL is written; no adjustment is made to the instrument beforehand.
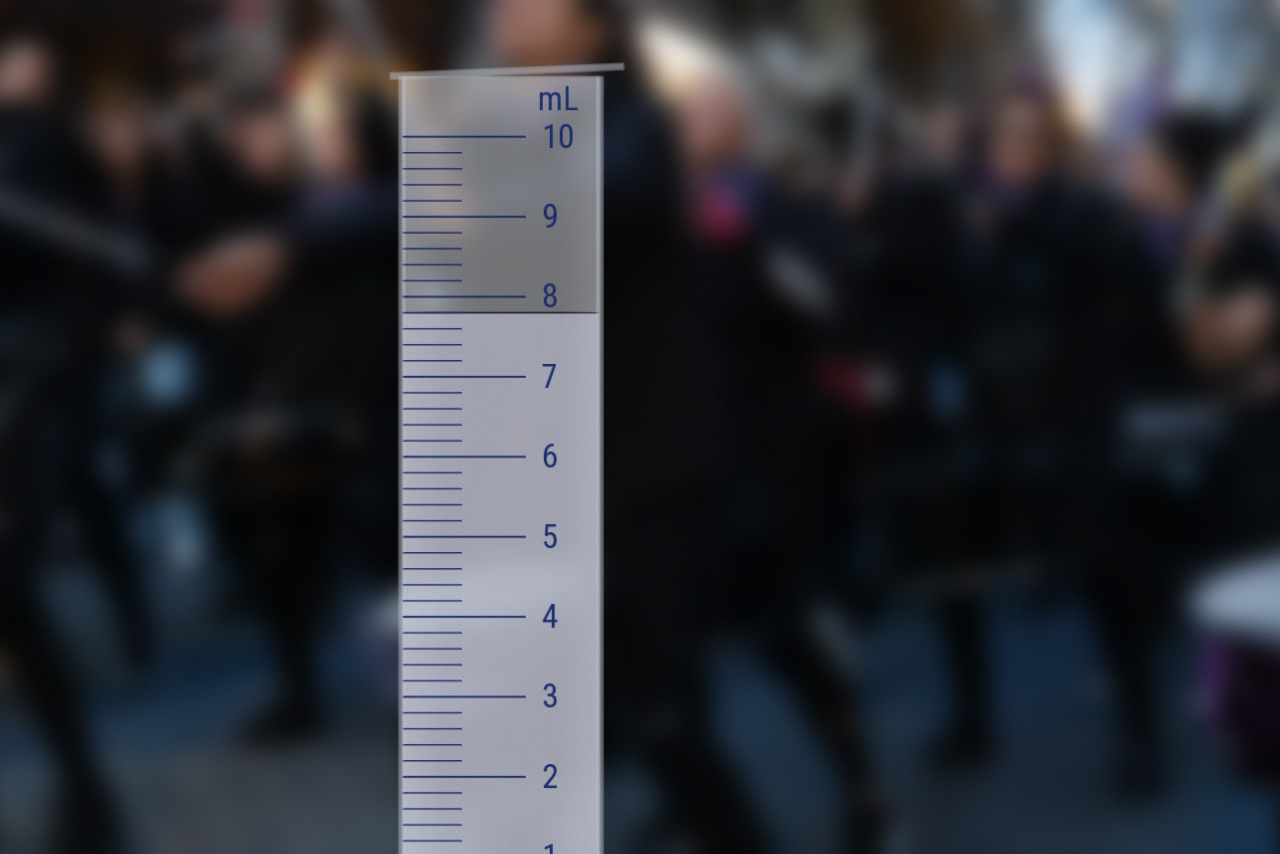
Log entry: 7.8 mL
